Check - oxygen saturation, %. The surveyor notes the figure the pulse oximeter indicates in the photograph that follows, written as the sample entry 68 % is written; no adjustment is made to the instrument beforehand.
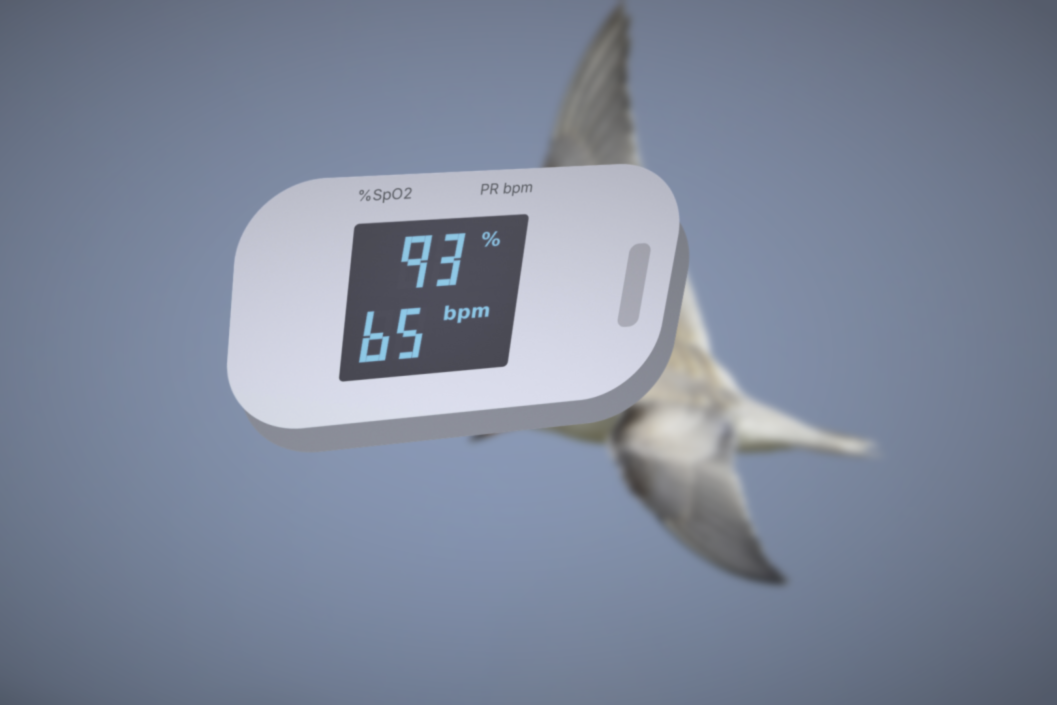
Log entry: 93 %
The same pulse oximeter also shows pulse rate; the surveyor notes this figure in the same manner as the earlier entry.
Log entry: 65 bpm
